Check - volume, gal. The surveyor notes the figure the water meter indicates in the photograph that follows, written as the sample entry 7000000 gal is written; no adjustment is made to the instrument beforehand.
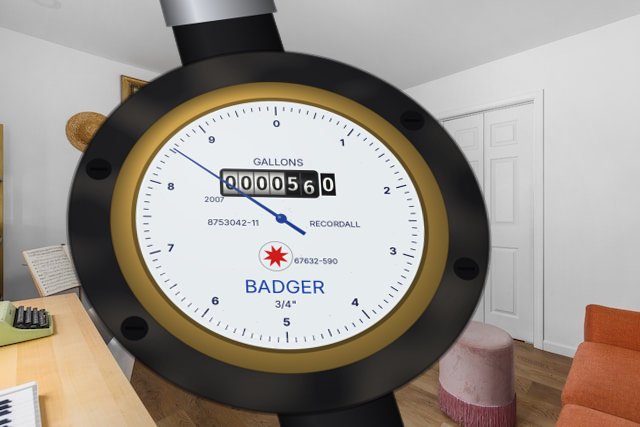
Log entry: 558.5 gal
